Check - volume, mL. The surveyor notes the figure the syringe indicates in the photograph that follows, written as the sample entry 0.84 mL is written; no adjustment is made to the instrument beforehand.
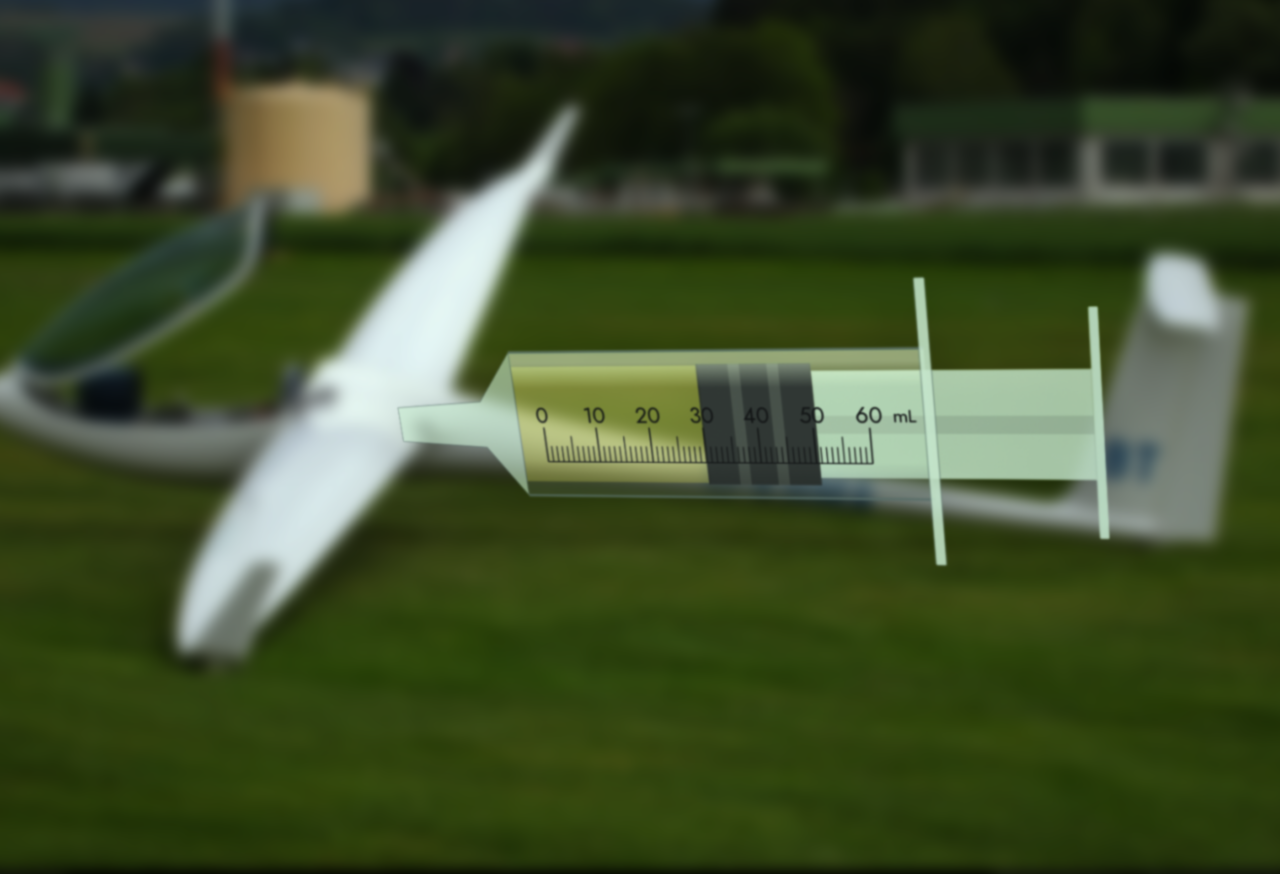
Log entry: 30 mL
